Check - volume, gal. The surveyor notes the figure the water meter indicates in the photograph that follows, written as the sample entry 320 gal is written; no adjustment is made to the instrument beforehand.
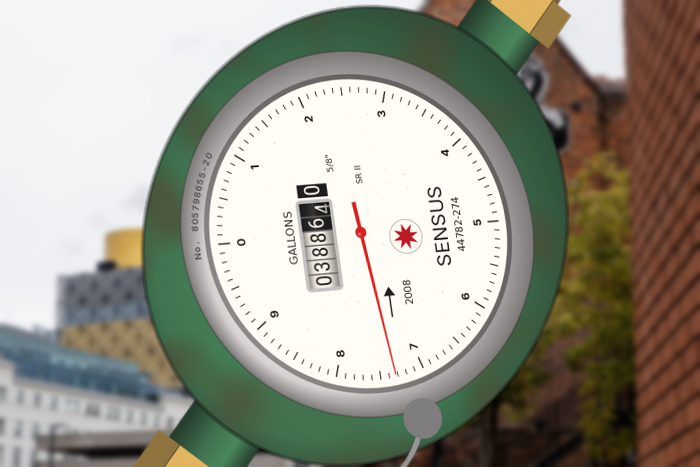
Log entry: 388637.3 gal
